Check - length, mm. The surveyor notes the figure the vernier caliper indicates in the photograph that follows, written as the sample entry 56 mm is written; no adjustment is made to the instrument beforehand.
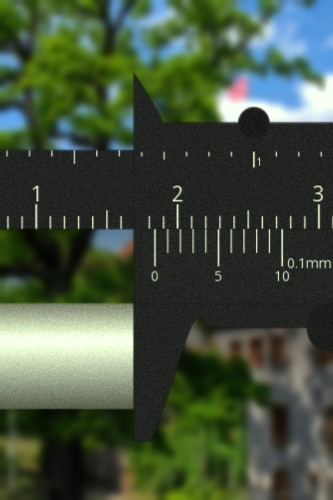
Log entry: 18.4 mm
